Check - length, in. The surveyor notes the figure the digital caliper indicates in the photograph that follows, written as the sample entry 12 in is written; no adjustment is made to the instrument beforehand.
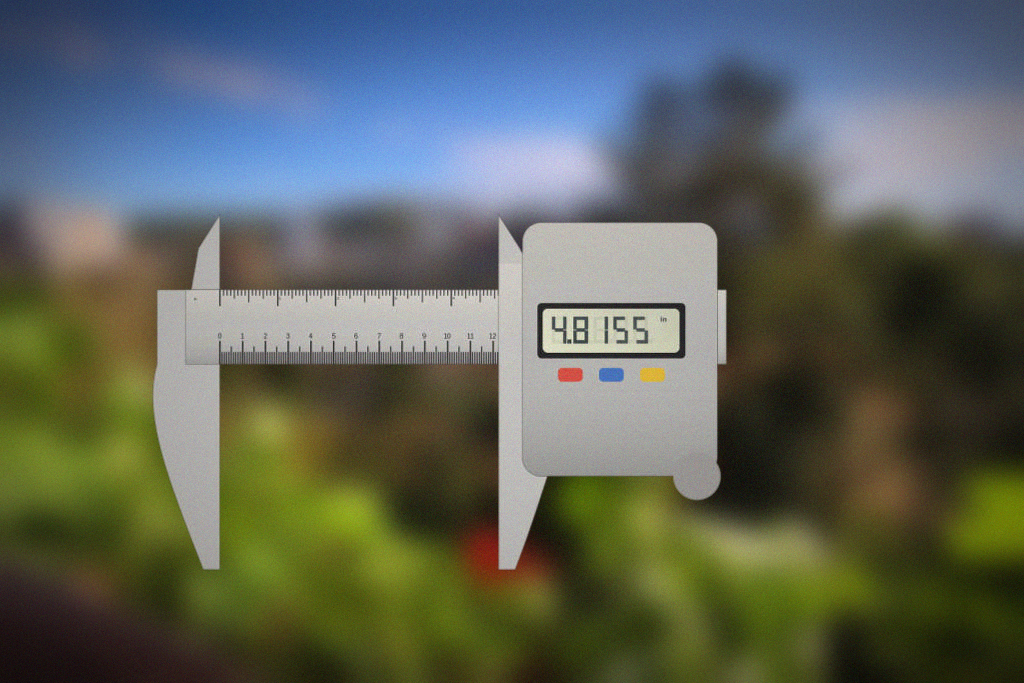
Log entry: 4.8155 in
